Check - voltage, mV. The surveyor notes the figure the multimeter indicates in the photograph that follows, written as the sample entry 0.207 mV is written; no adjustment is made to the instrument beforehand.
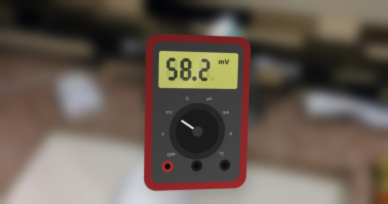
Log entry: 58.2 mV
